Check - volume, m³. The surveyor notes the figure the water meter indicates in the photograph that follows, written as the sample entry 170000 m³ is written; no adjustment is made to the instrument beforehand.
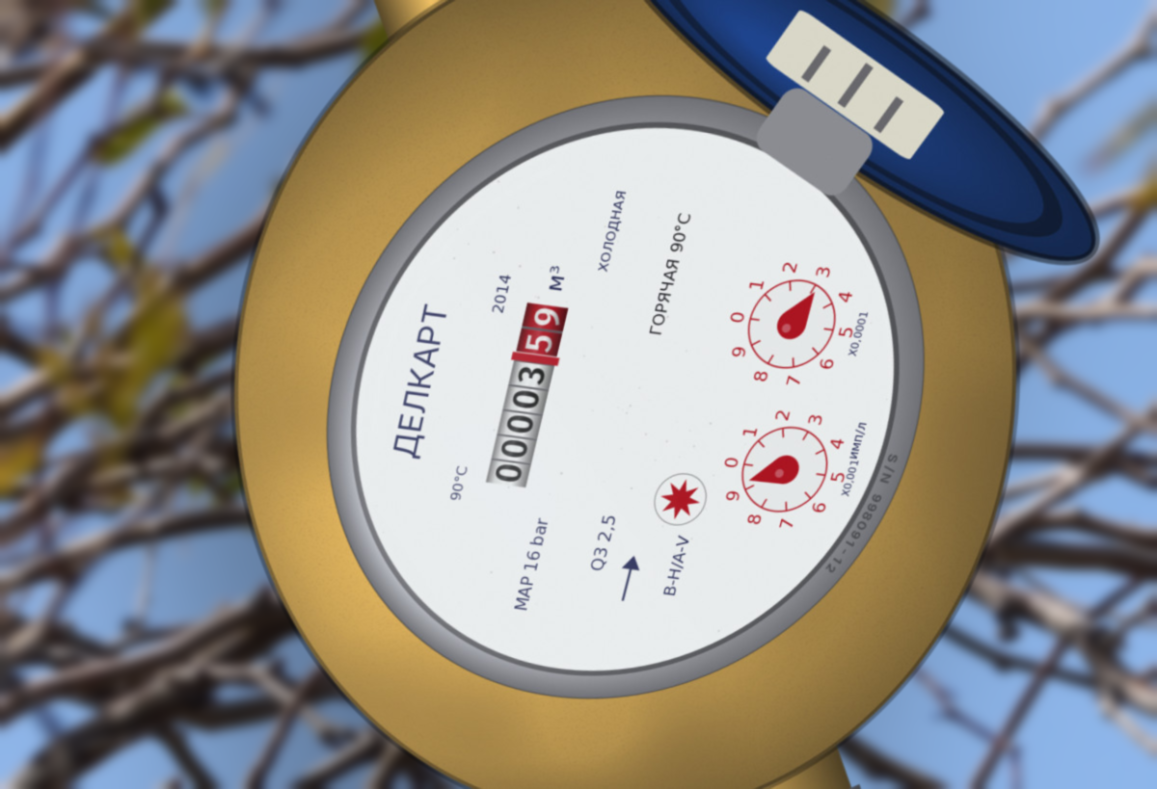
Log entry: 3.5893 m³
